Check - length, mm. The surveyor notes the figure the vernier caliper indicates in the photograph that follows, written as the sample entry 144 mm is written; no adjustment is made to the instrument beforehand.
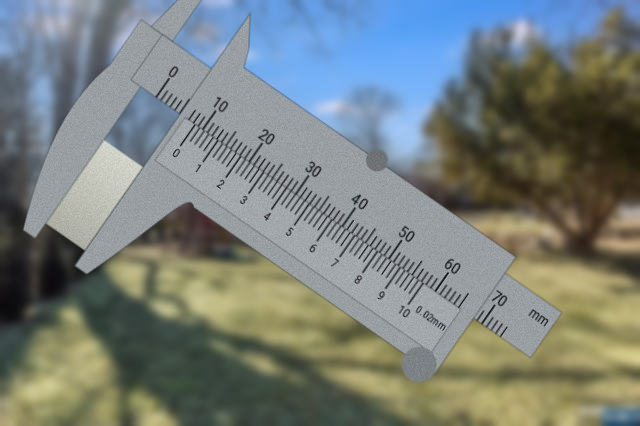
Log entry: 8.4 mm
